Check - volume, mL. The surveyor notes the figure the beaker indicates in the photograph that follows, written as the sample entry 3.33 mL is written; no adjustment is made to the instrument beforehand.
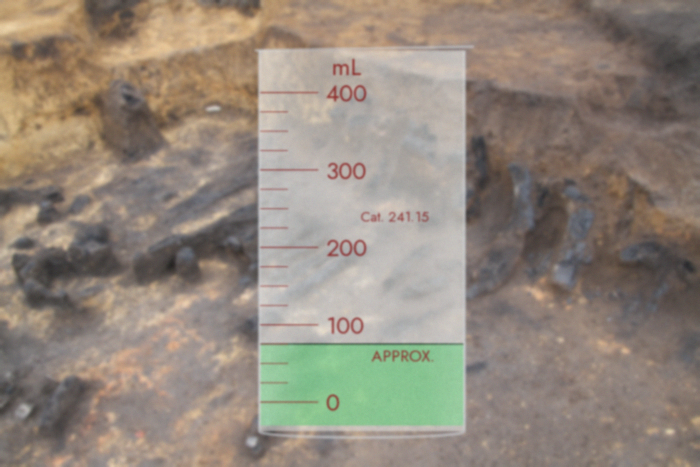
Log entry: 75 mL
